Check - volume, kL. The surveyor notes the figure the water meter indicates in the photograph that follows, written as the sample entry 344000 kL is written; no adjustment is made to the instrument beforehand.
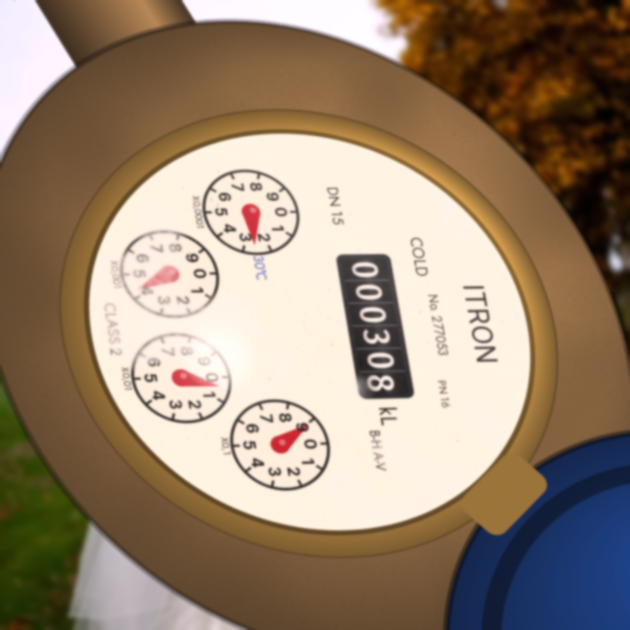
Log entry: 307.9042 kL
